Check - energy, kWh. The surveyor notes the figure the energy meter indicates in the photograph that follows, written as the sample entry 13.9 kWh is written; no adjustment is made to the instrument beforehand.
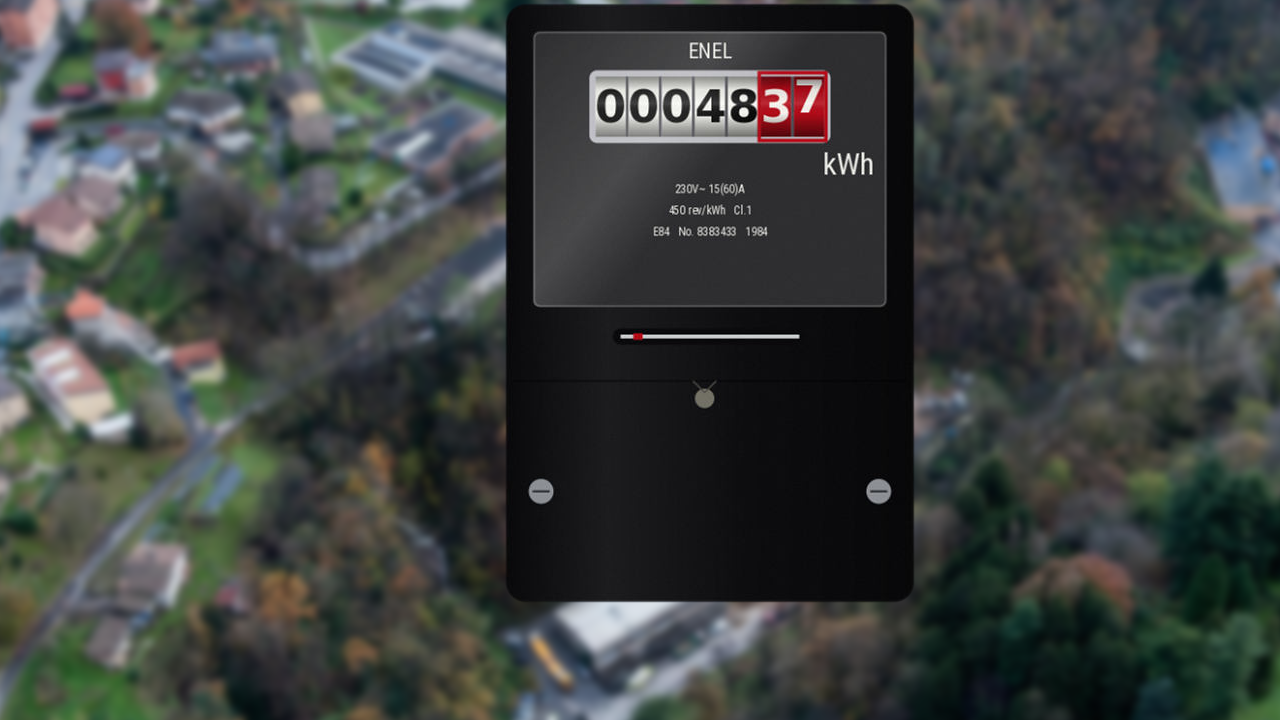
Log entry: 48.37 kWh
